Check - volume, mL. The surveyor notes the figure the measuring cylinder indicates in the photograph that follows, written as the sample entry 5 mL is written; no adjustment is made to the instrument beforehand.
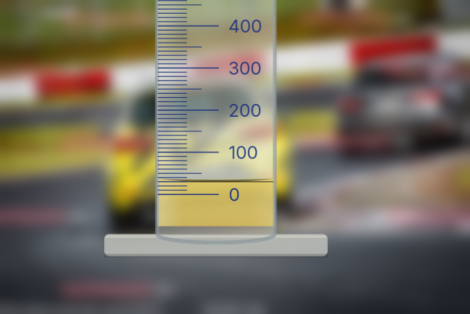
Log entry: 30 mL
